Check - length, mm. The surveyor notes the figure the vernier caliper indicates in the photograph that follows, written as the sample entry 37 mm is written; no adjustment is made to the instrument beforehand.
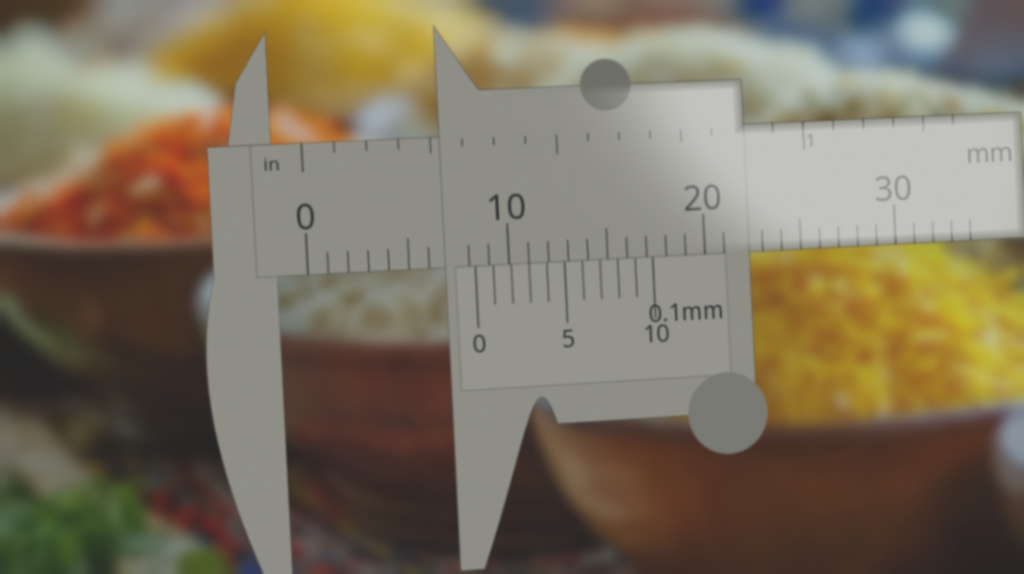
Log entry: 8.3 mm
